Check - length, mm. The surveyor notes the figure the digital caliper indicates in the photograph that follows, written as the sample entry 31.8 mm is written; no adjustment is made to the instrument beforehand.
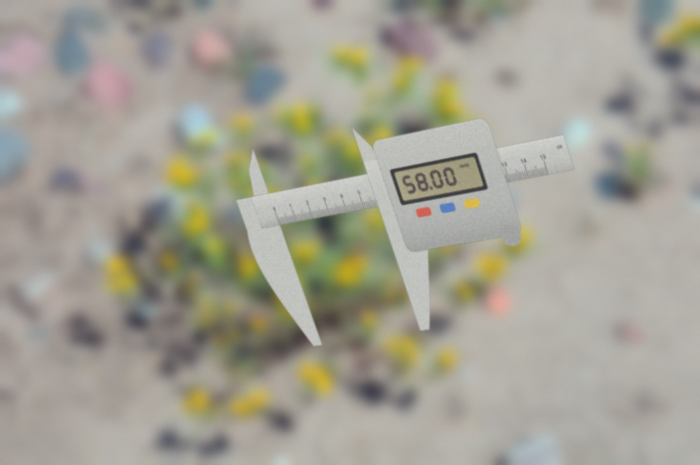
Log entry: 58.00 mm
